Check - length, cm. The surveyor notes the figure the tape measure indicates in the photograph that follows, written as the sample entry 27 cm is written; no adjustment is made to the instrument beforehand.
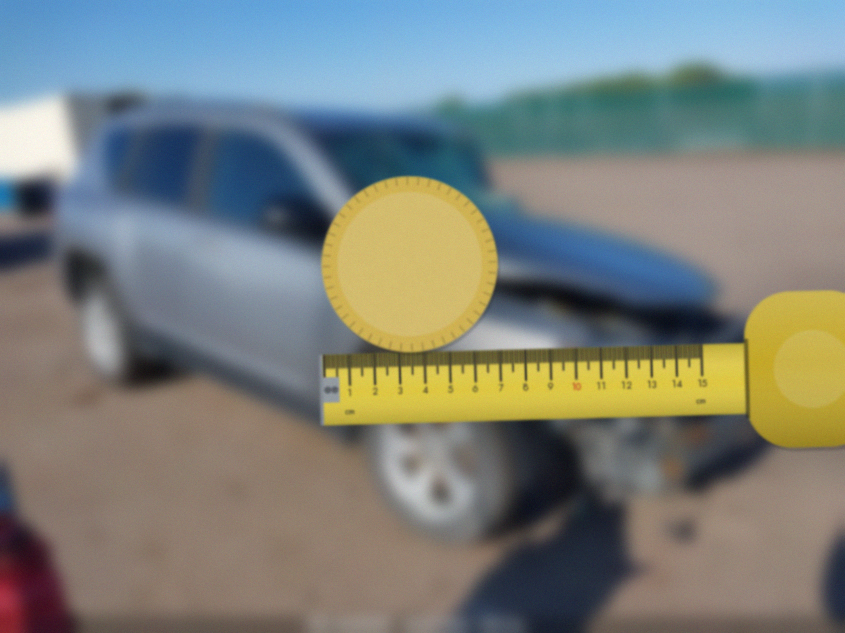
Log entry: 7 cm
